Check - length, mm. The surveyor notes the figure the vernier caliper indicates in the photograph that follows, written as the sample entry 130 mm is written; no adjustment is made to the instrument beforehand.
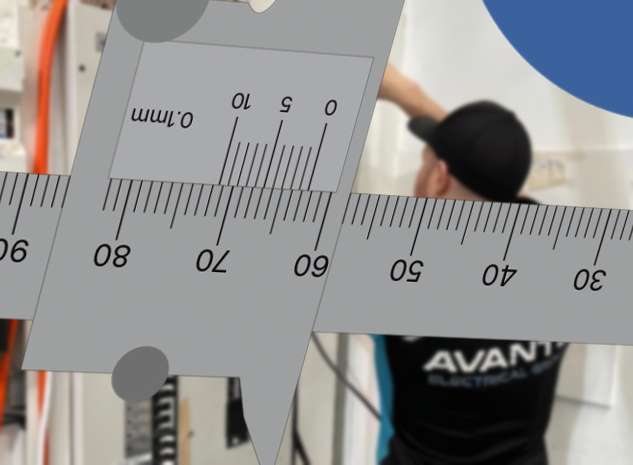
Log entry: 62.4 mm
